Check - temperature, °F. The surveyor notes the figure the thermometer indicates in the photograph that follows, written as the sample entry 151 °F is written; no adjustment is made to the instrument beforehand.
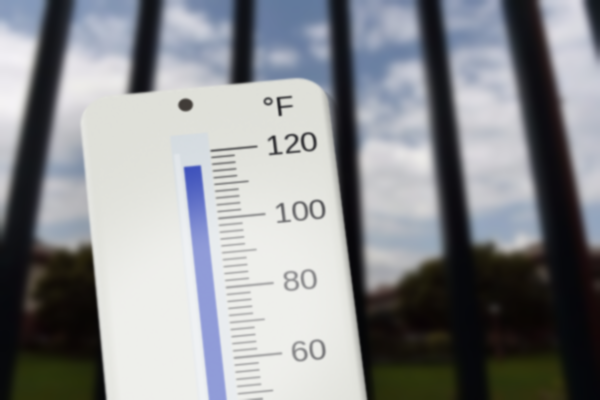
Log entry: 116 °F
